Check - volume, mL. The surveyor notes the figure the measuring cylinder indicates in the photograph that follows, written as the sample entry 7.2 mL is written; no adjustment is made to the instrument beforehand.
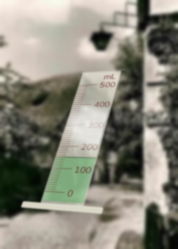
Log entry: 150 mL
